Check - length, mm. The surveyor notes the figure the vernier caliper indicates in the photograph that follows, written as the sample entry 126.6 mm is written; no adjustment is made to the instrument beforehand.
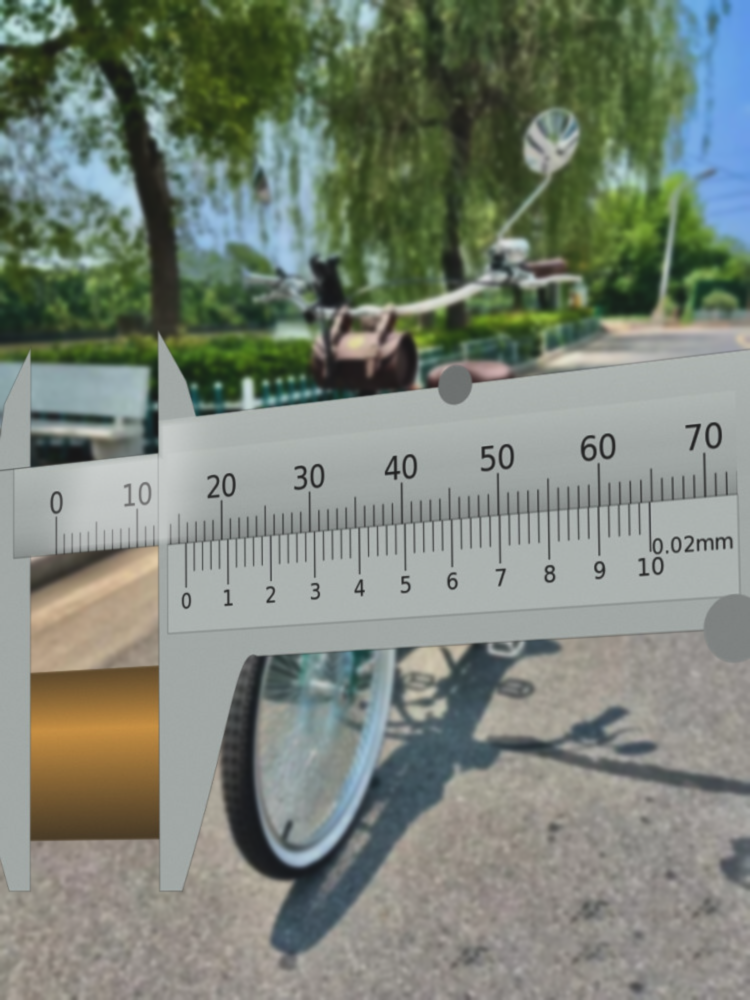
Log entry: 15.8 mm
